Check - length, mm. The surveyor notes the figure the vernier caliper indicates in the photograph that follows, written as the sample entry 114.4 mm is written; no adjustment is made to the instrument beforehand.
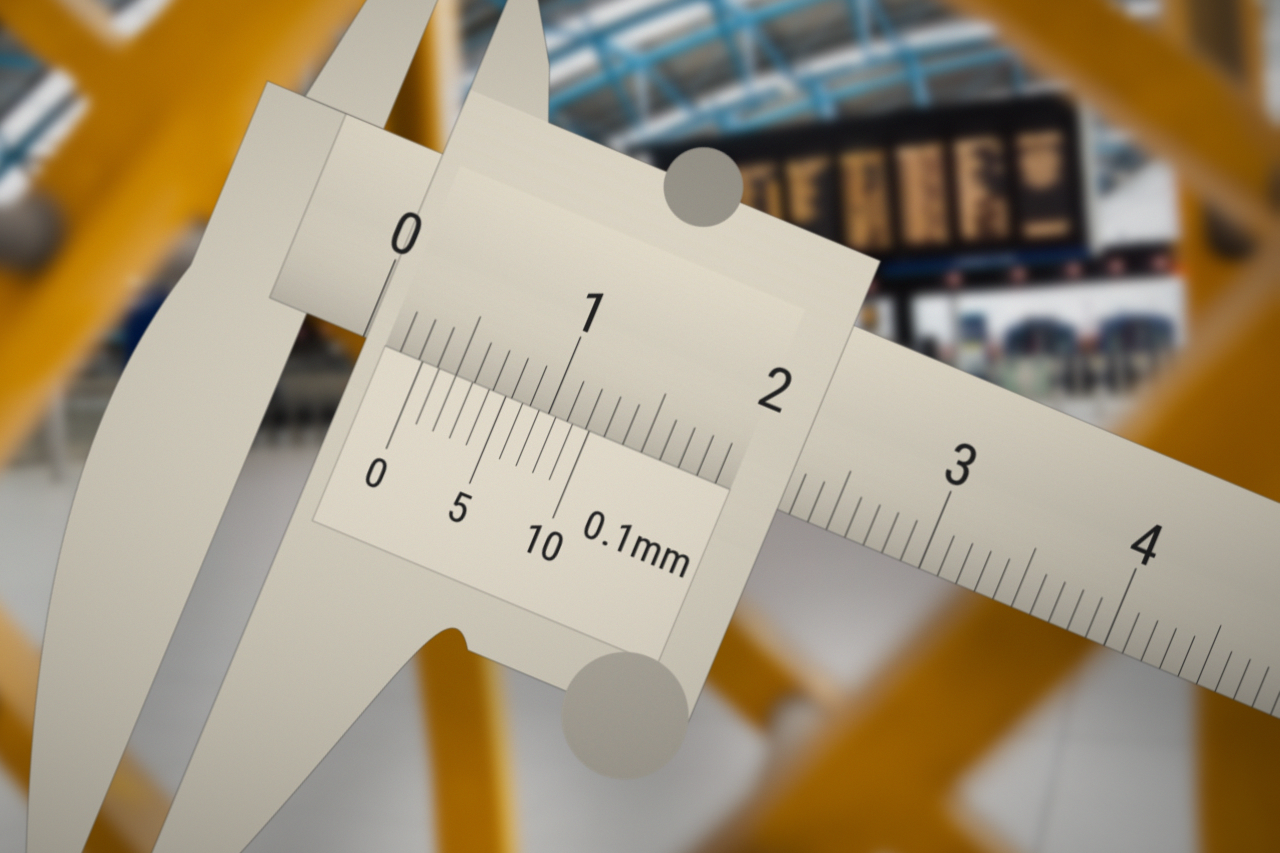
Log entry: 3.2 mm
